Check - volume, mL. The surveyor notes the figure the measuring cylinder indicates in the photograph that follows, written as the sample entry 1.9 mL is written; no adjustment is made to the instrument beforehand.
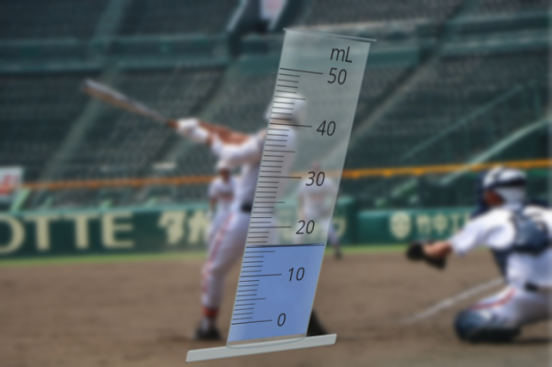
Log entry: 16 mL
